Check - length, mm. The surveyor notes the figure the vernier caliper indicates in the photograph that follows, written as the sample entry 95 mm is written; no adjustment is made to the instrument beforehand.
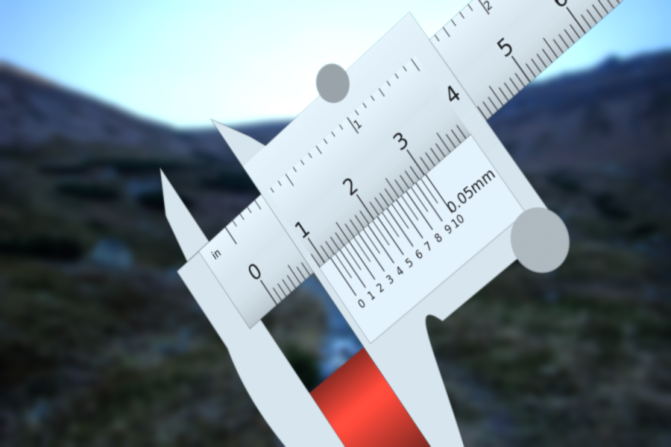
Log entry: 11.2 mm
